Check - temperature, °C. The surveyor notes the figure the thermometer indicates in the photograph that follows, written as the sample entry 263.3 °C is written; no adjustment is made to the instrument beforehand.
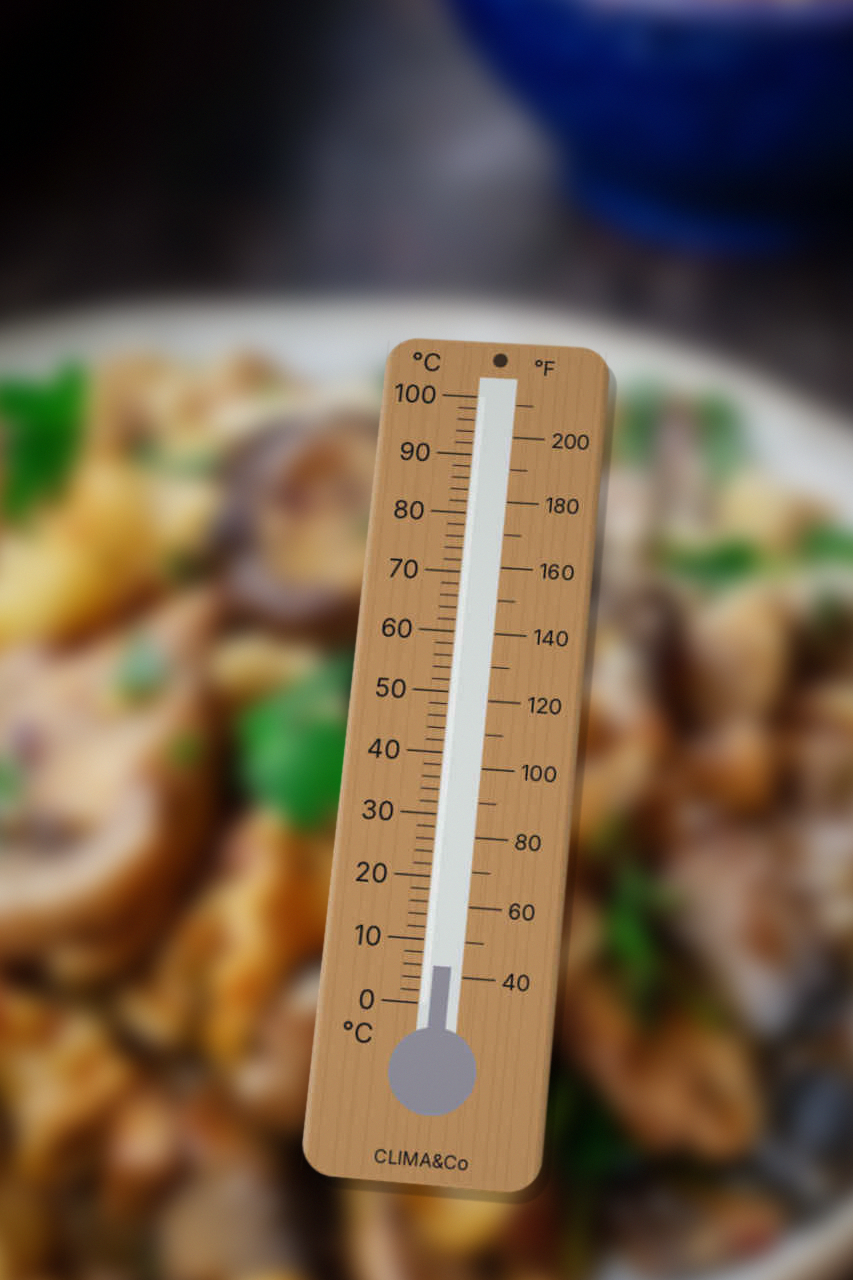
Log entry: 6 °C
